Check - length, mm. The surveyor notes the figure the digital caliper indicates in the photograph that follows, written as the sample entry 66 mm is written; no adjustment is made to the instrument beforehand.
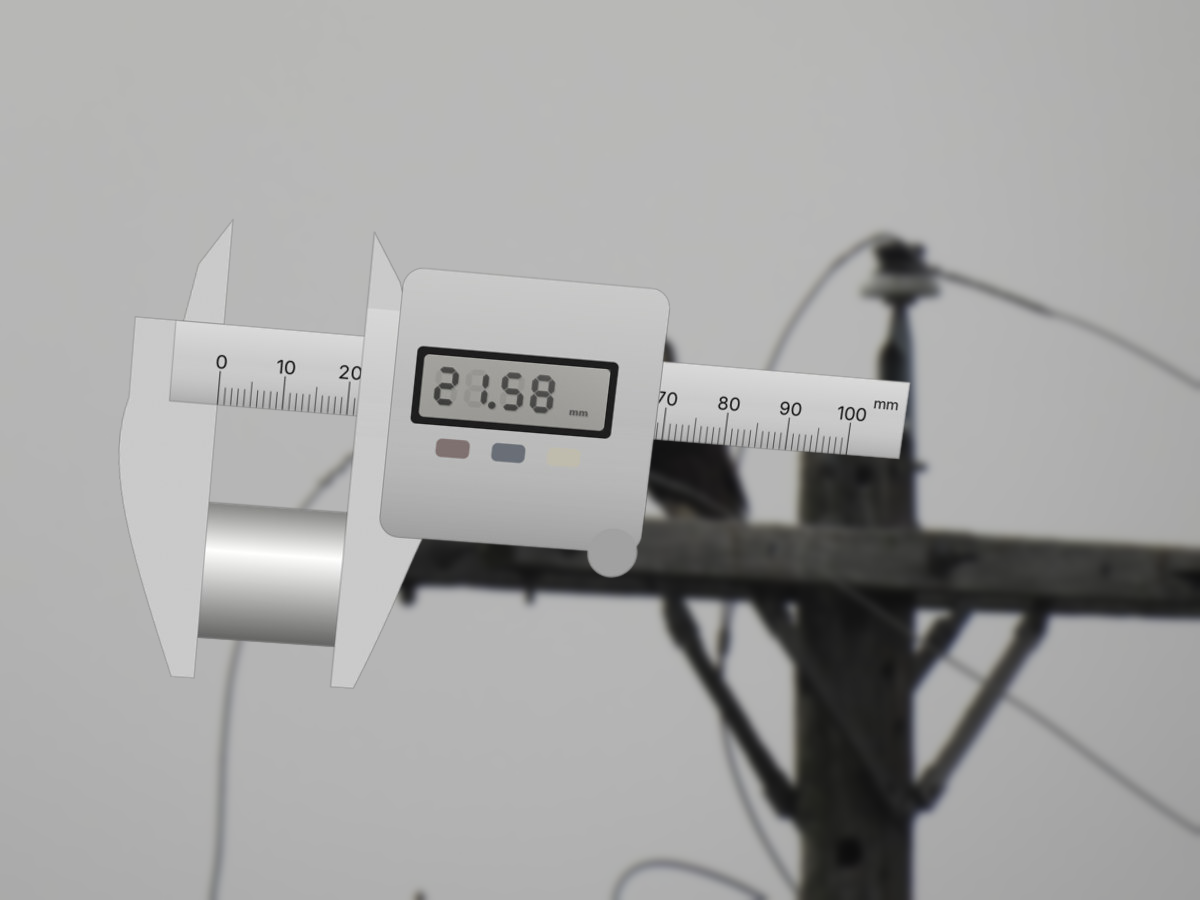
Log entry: 21.58 mm
